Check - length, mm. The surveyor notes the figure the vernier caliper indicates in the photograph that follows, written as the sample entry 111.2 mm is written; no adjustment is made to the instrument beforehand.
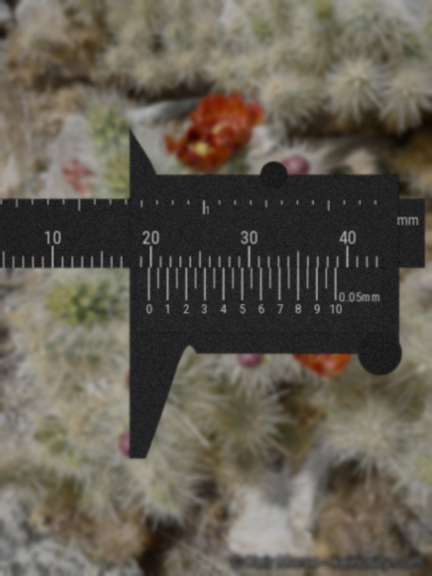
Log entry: 19.8 mm
